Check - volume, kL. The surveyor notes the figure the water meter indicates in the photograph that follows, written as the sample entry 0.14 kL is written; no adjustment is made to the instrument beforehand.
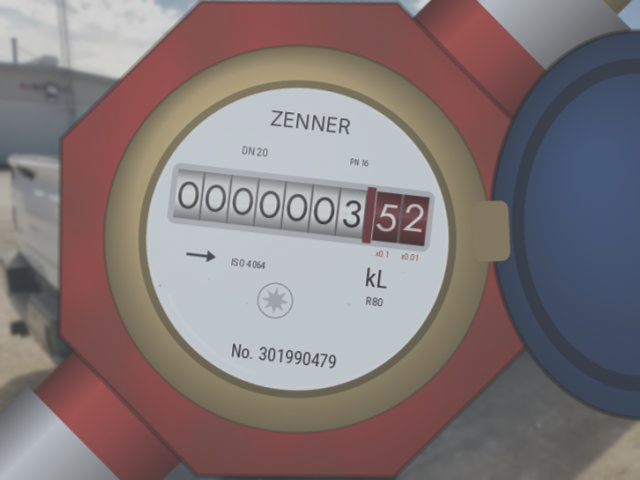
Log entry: 3.52 kL
